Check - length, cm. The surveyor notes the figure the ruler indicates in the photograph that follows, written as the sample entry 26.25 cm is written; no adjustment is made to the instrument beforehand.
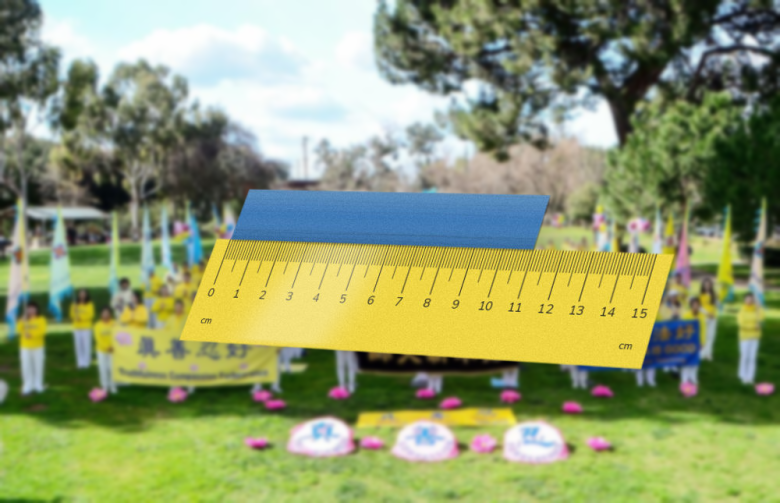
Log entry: 11 cm
